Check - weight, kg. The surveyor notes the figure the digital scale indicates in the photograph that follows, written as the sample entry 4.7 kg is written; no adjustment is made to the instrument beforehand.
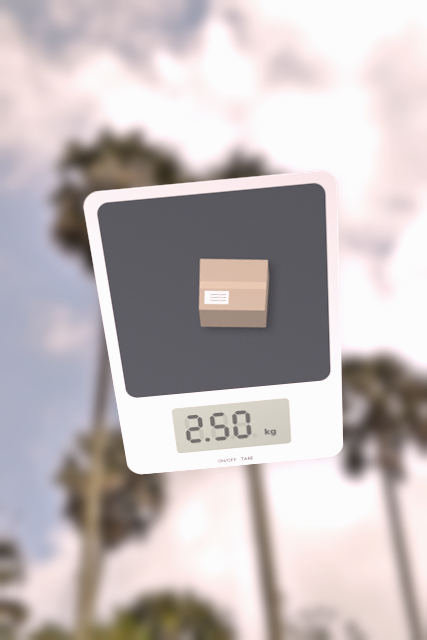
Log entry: 2.50 kg
